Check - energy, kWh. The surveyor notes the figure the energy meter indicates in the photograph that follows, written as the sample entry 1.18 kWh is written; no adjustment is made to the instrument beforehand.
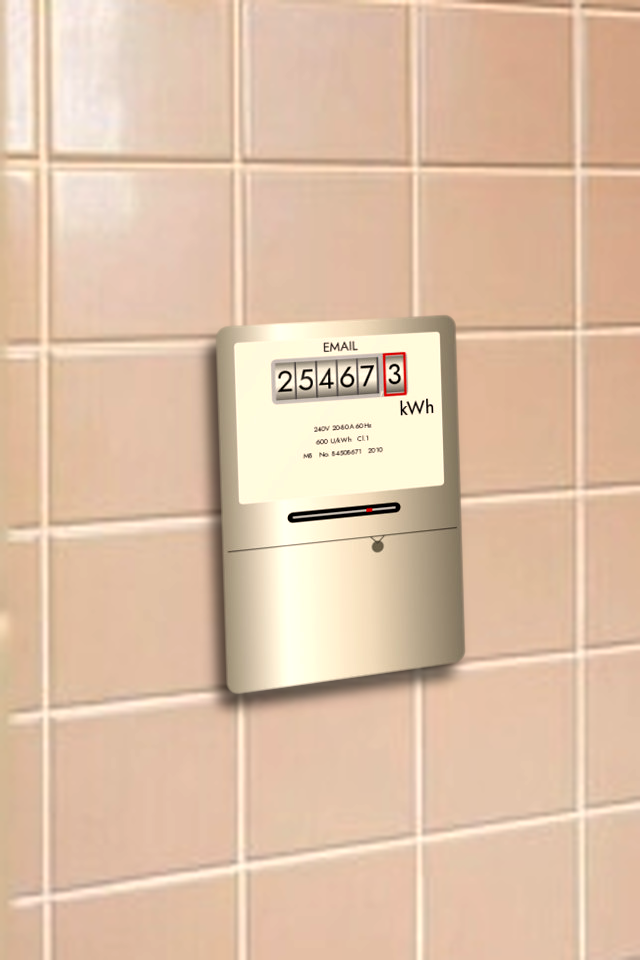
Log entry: 25467.3 kWh
